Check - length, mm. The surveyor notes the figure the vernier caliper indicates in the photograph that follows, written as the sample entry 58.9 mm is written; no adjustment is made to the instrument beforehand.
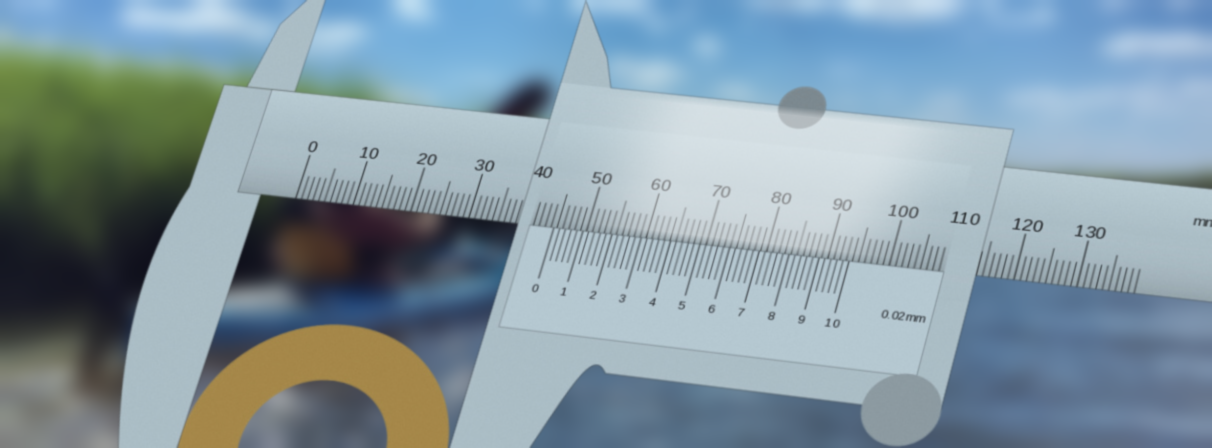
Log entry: 44.5 mm
